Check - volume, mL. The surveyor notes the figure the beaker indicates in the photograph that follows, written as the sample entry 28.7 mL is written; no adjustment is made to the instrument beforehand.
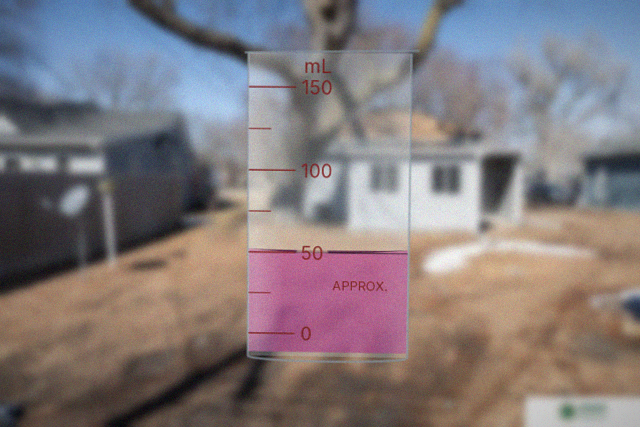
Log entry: 50 mL
